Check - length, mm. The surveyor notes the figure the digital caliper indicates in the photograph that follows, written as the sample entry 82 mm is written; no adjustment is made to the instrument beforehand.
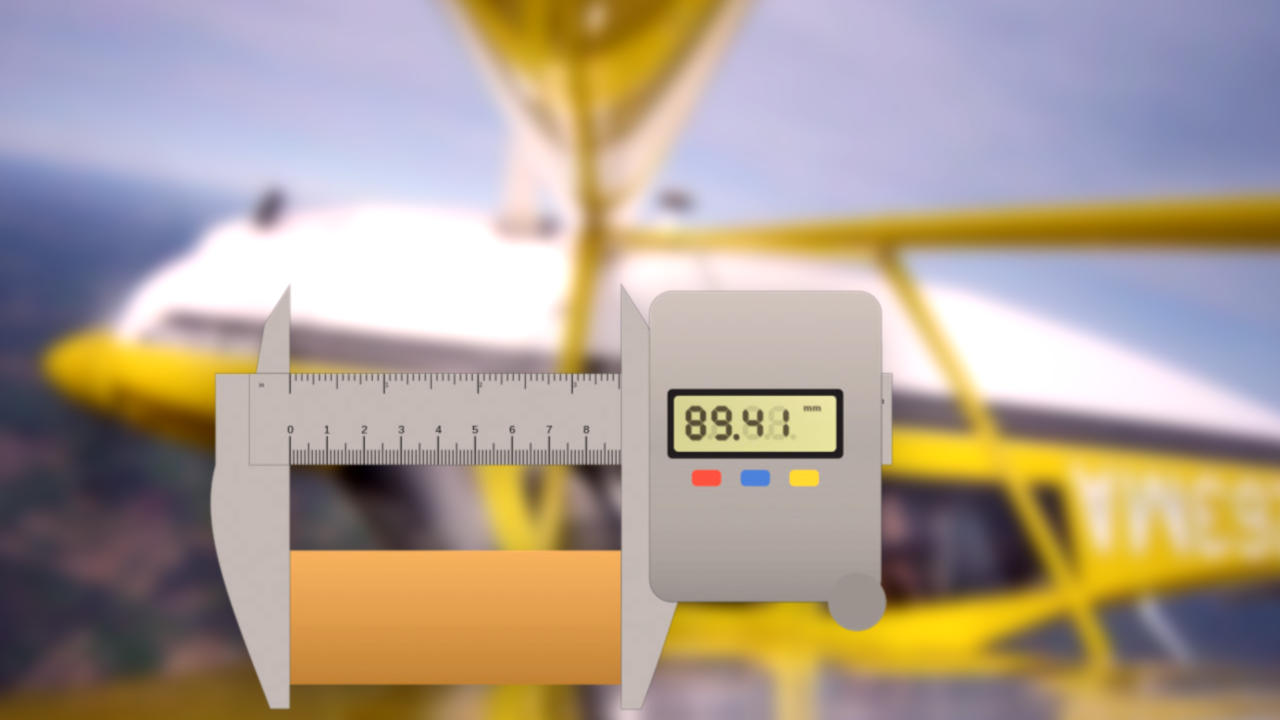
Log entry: 89.41 mm
